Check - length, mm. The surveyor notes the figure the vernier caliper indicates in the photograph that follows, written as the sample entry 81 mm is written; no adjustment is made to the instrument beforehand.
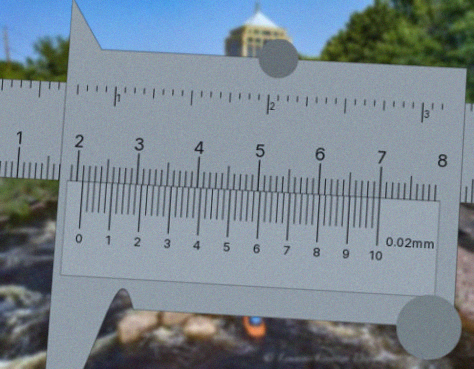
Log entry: 21.0 mm
